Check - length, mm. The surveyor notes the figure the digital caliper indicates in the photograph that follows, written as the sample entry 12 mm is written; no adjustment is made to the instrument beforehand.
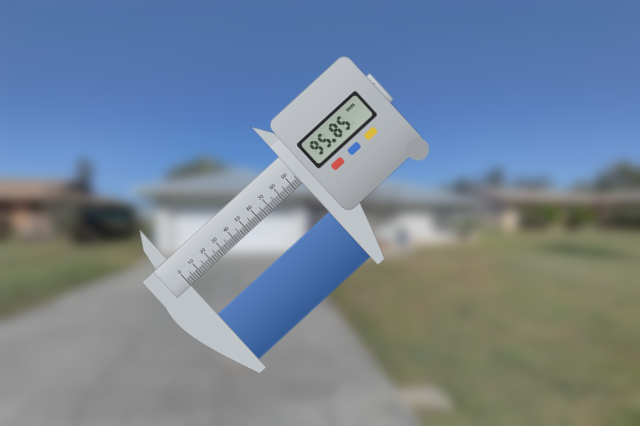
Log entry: 95.85 mm
